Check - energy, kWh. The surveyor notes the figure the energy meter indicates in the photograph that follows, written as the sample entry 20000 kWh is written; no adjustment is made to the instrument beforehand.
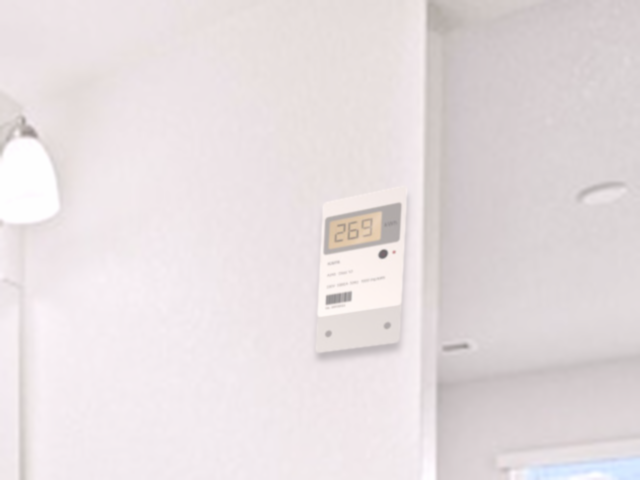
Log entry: 269 kWh
